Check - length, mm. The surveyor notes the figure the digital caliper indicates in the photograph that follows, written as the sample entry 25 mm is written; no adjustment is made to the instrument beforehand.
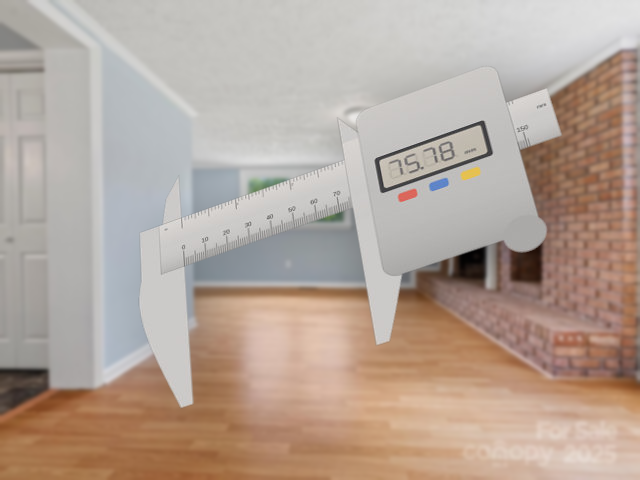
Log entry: 75.78 mm
